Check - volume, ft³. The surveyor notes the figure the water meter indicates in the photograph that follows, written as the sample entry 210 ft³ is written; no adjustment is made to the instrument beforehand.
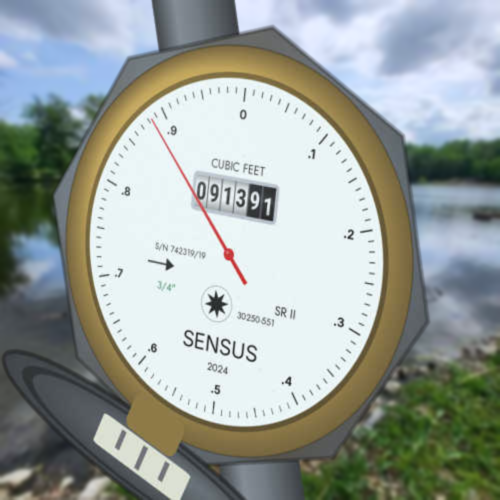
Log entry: 91390.88 ft³
